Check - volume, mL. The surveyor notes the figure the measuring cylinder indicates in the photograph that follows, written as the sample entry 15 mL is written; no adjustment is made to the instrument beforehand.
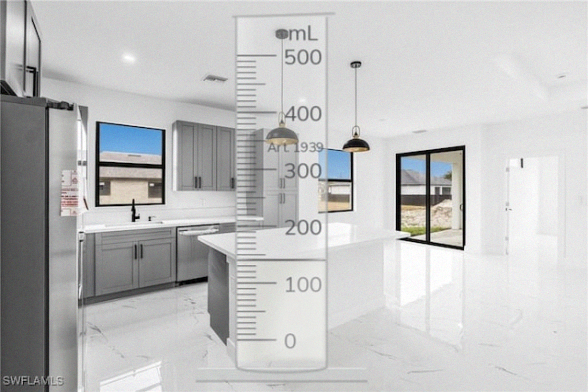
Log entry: 140 mL
